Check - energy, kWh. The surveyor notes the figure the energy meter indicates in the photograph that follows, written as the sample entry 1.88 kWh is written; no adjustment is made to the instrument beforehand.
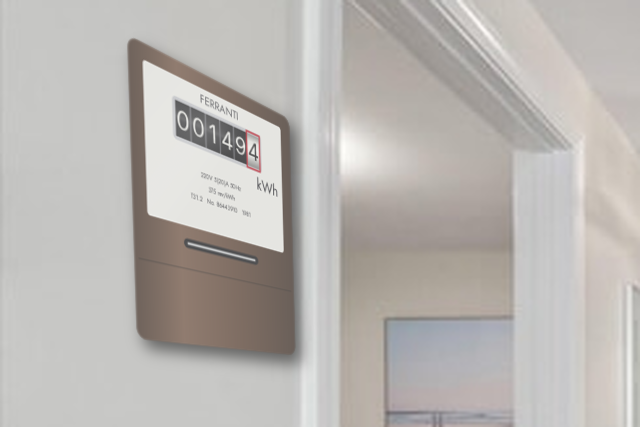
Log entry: 149.4 kWh
